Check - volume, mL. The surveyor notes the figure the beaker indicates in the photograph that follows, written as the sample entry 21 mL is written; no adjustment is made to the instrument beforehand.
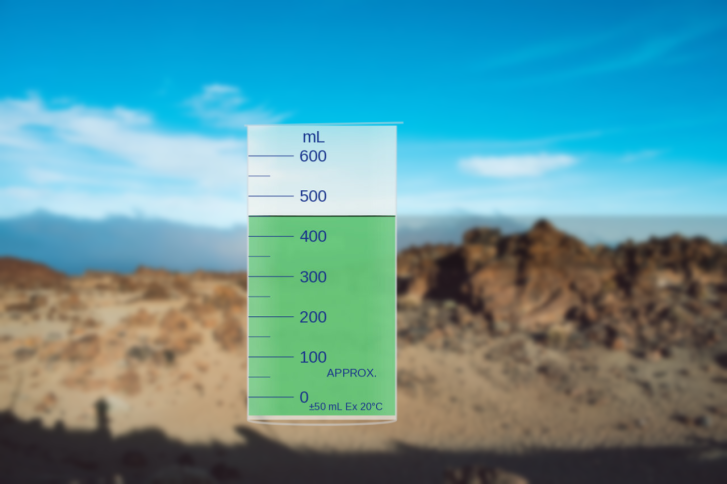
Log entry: 450 mL
